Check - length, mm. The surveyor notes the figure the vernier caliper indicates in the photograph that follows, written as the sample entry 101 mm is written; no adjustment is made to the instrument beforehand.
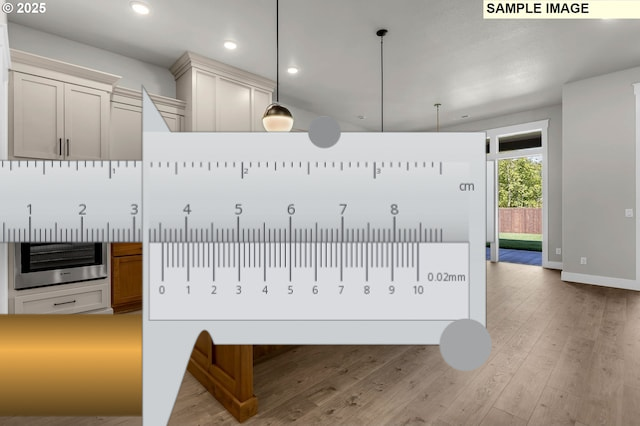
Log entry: 35.5 mm
